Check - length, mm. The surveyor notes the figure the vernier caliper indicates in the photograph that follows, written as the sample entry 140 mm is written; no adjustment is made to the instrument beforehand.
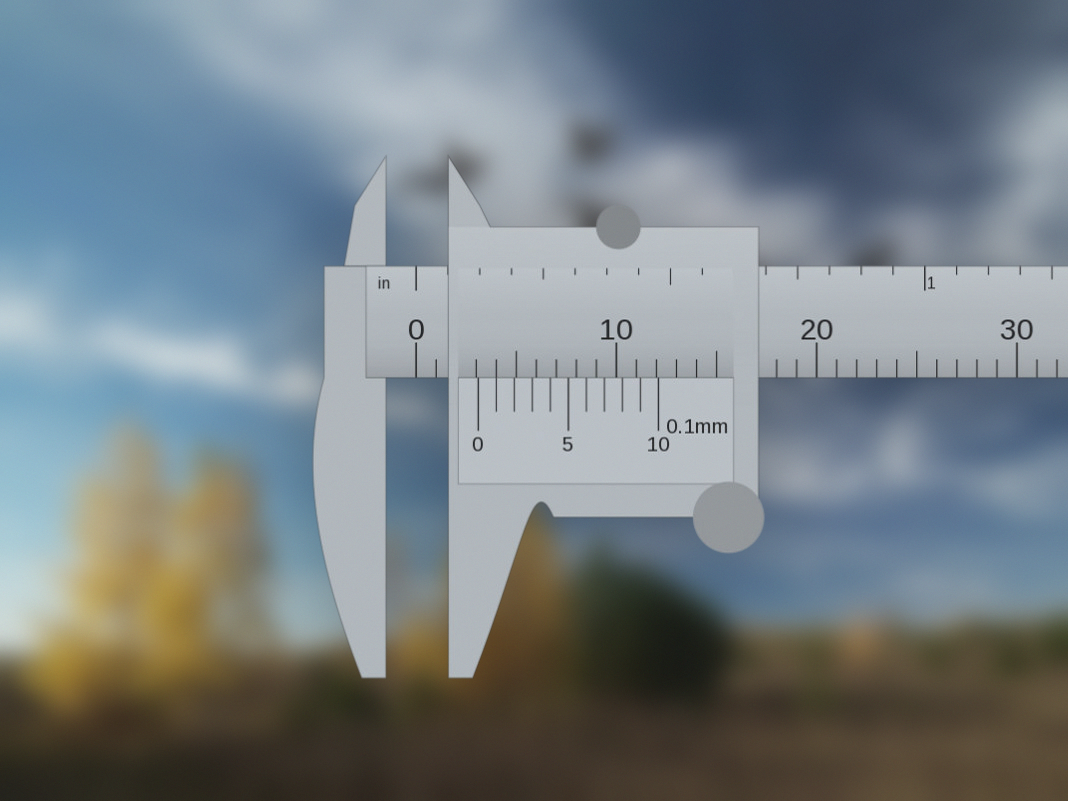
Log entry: 3.1 mm
